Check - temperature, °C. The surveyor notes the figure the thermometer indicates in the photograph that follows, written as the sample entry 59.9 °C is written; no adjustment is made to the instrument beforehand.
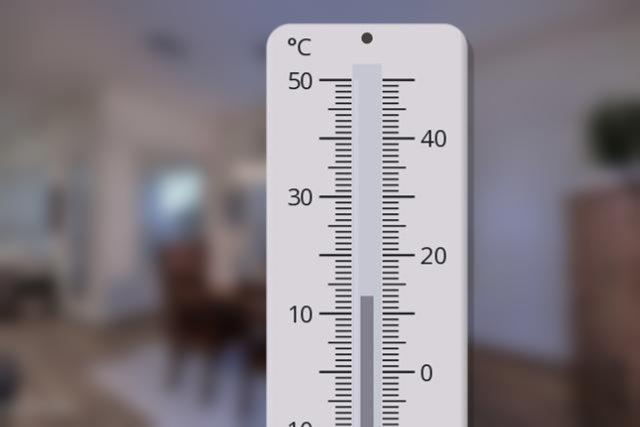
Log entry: 13 °C
